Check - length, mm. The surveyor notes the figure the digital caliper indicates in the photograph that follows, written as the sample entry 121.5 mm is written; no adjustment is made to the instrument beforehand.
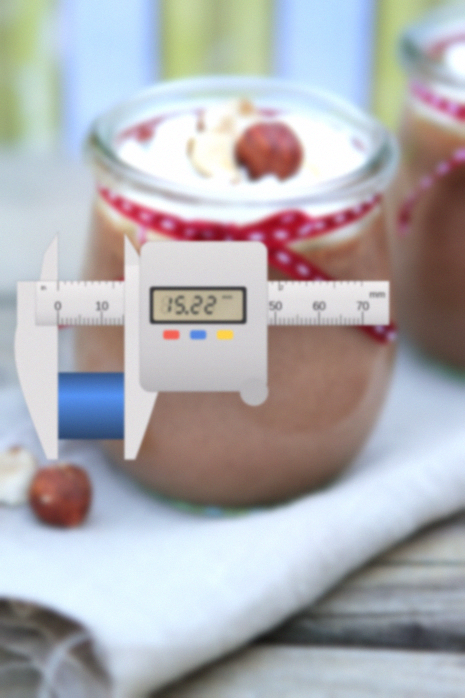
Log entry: 15.22 mm
